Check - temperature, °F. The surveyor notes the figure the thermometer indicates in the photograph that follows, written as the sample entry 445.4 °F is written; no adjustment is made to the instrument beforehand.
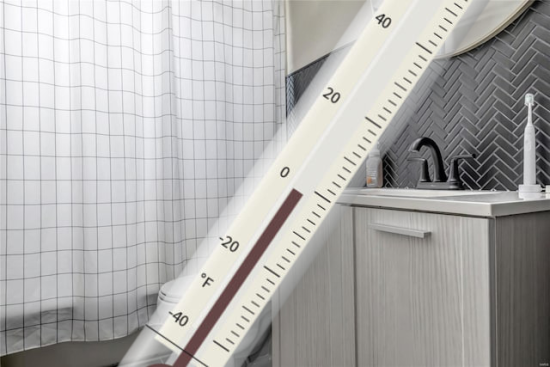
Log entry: -2 °F
